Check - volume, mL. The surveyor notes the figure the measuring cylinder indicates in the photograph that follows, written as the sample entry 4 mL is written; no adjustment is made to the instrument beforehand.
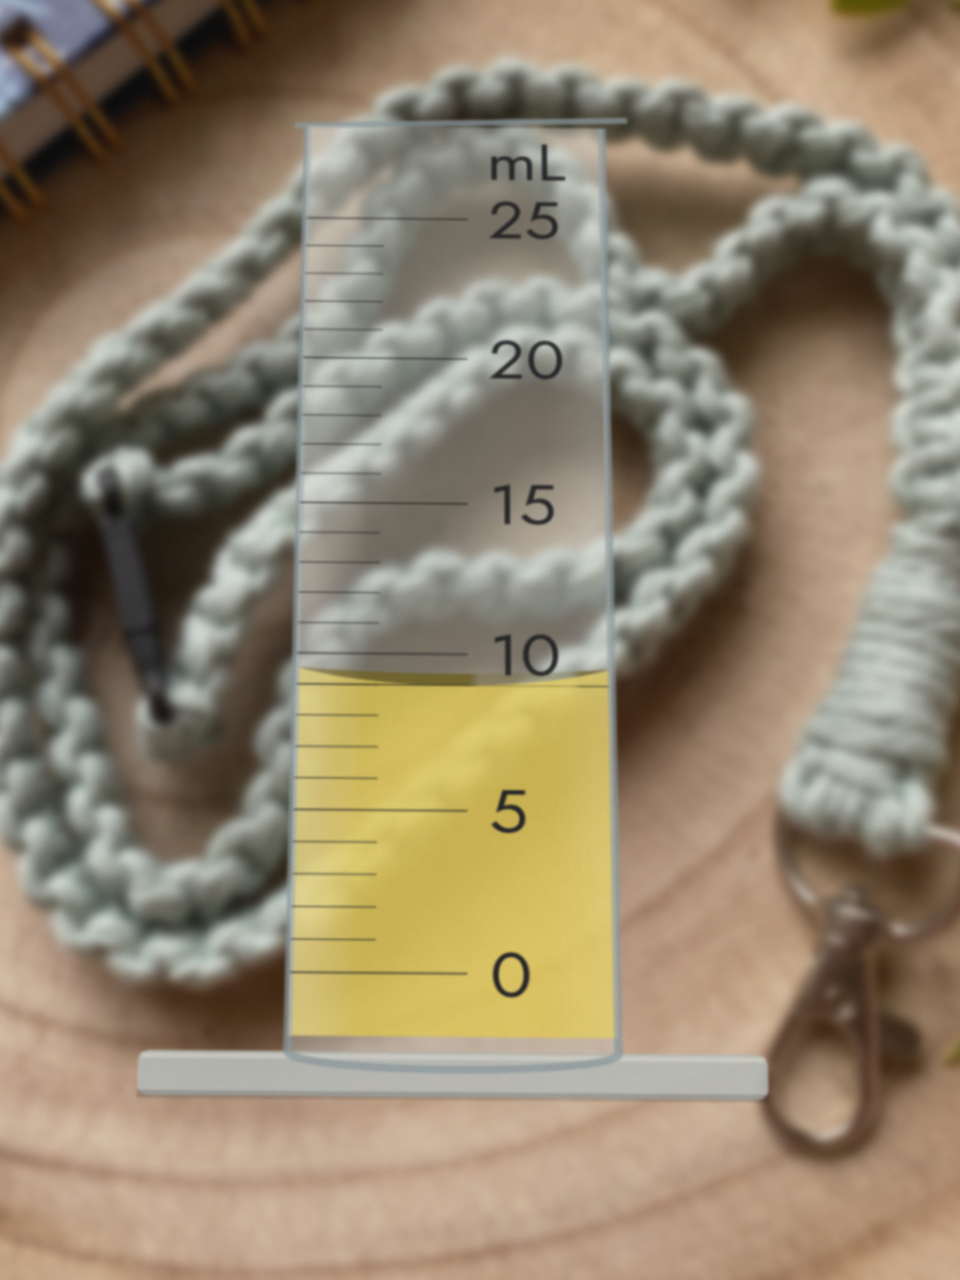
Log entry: 9 mL
